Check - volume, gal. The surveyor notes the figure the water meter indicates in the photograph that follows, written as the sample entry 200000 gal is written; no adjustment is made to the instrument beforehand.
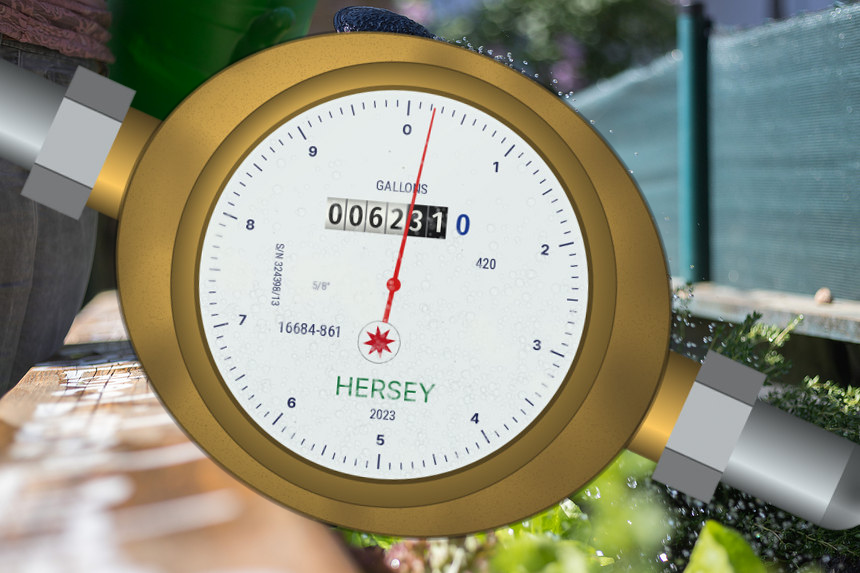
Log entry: 62310.2 gal
